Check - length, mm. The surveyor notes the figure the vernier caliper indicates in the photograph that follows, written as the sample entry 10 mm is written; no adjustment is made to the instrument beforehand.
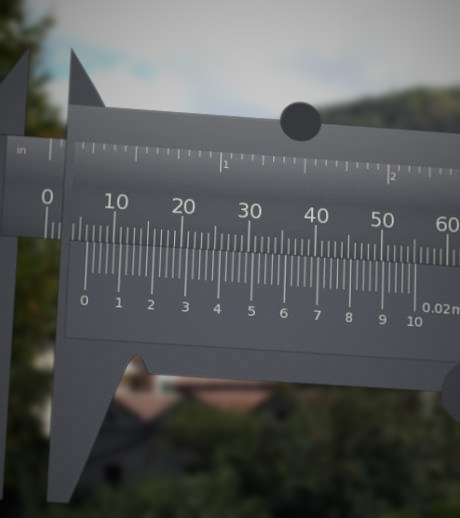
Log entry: 6.2 mm
